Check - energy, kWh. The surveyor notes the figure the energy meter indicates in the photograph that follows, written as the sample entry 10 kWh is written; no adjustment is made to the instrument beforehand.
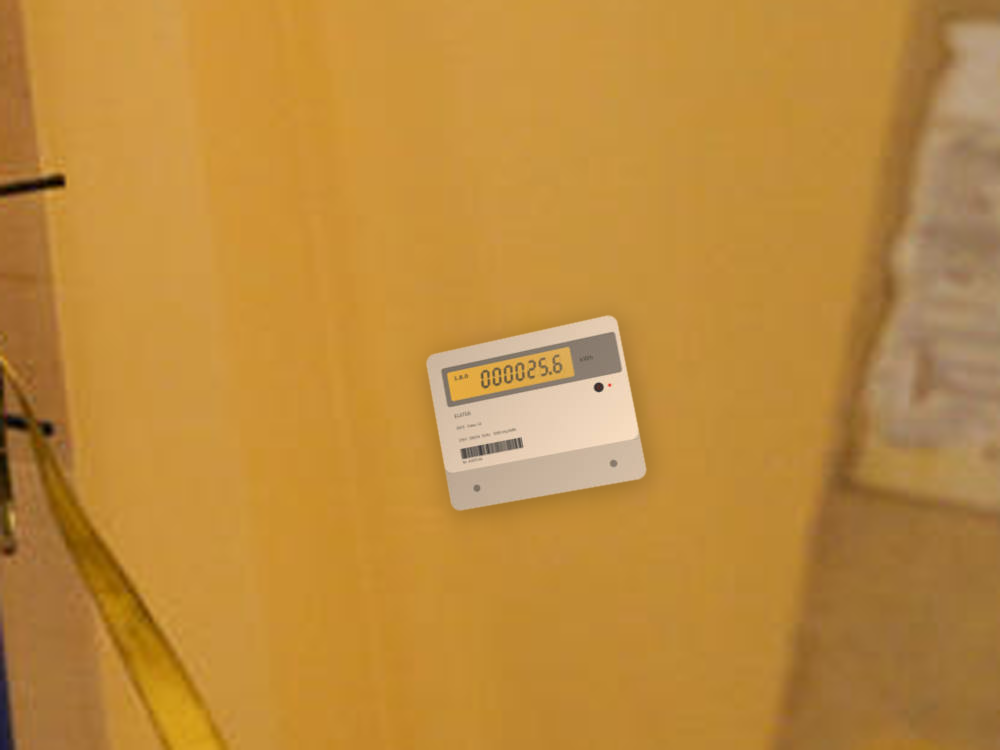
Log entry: 25.6 kWh
